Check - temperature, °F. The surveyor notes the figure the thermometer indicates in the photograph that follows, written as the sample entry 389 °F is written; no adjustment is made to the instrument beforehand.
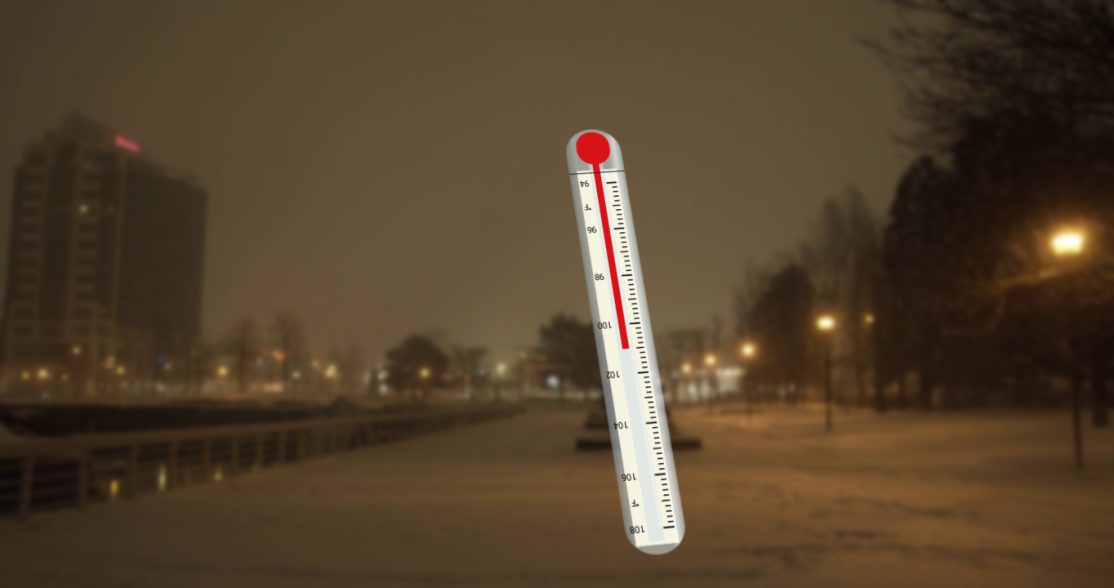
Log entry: 101 °F
